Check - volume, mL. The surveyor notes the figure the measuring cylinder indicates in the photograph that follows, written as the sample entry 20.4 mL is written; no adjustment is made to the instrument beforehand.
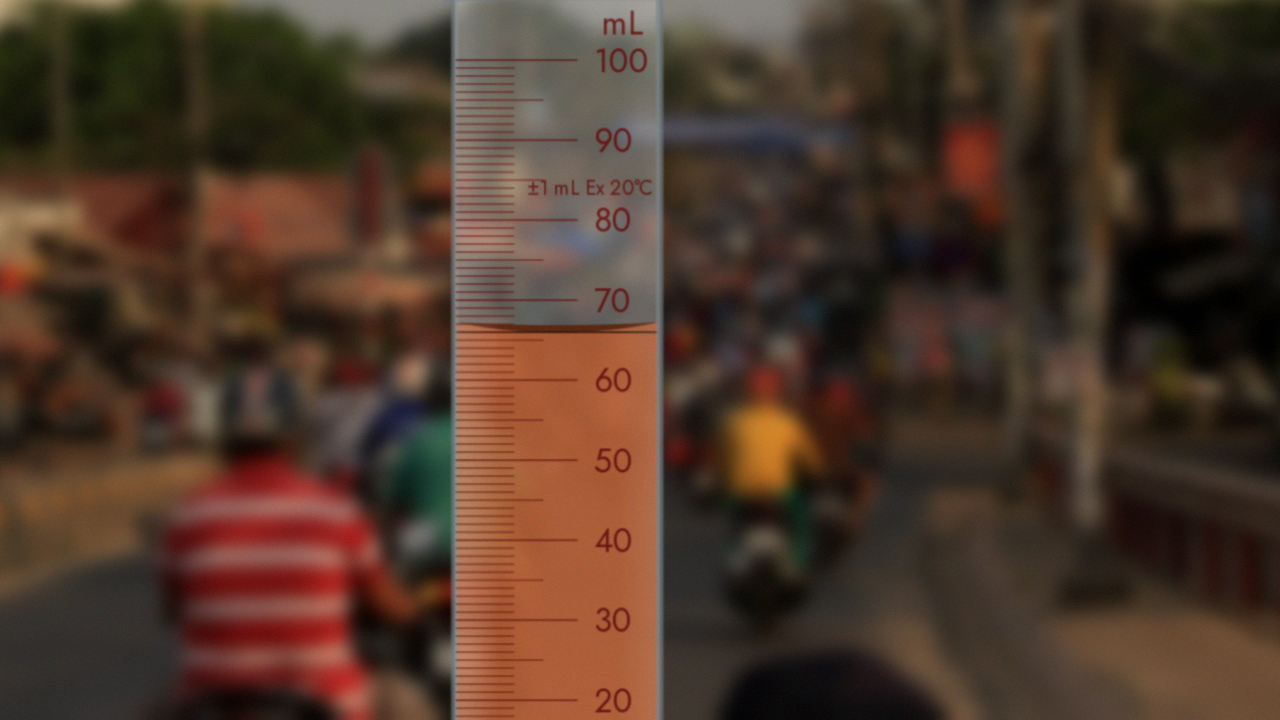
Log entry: 66 mL
